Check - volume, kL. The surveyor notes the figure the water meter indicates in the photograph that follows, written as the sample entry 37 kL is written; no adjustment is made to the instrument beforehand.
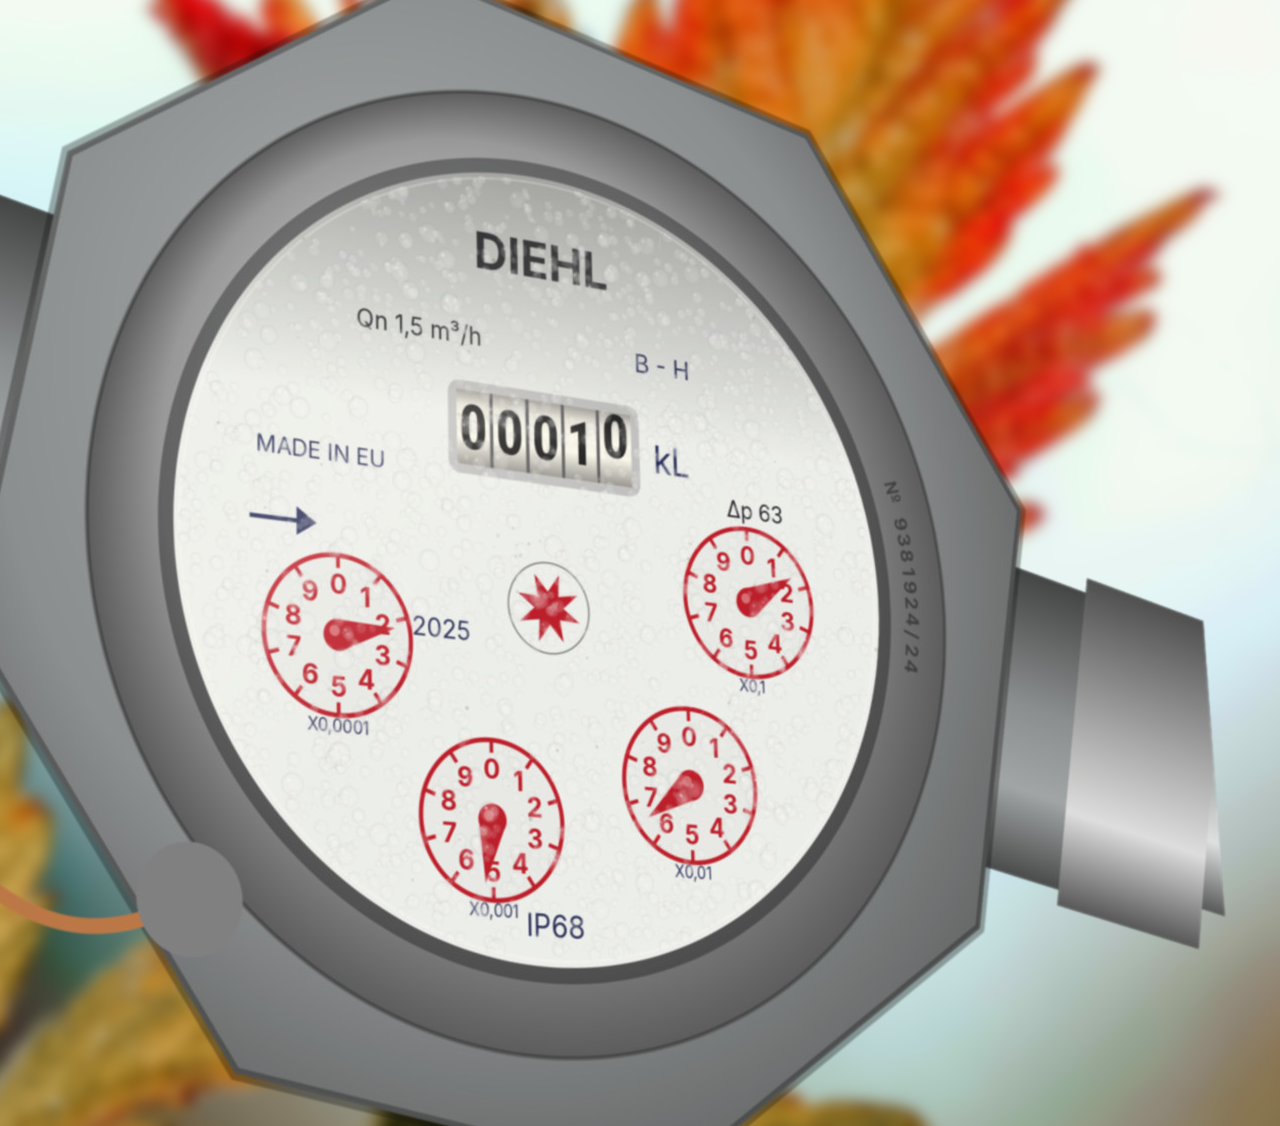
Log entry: 10.1652 kL
